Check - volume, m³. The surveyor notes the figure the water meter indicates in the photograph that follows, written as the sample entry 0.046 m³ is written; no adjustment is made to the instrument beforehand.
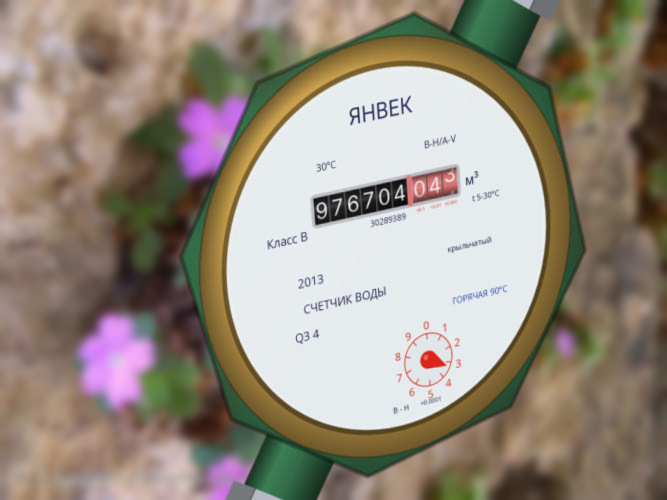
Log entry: 976704.0433 m³
